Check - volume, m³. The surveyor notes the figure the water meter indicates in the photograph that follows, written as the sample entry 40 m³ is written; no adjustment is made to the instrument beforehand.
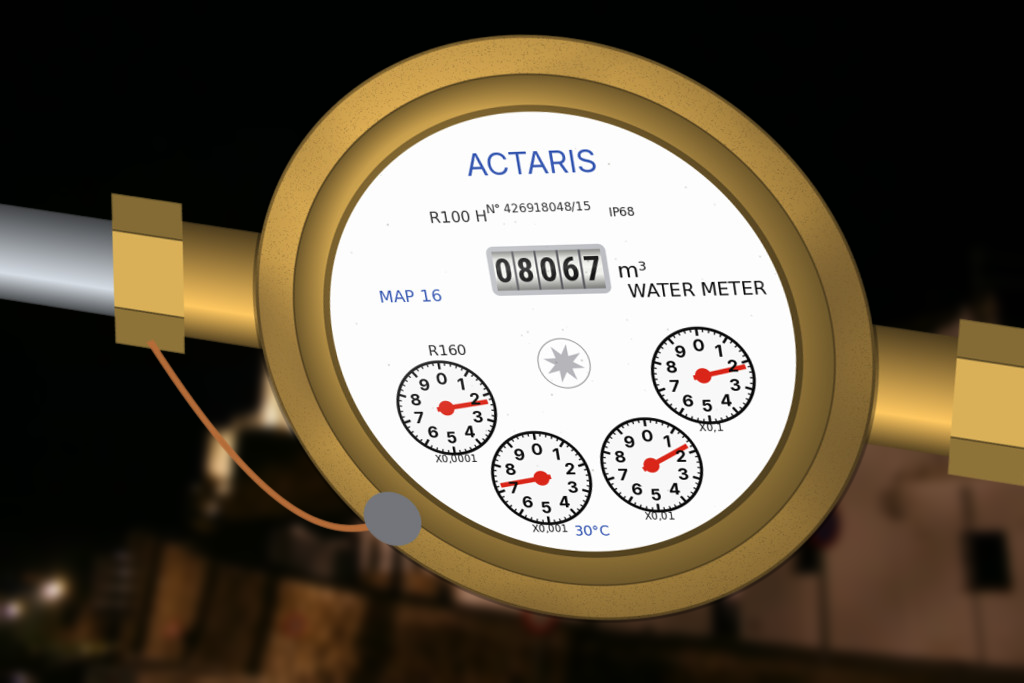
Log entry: 8067.2172 m³
